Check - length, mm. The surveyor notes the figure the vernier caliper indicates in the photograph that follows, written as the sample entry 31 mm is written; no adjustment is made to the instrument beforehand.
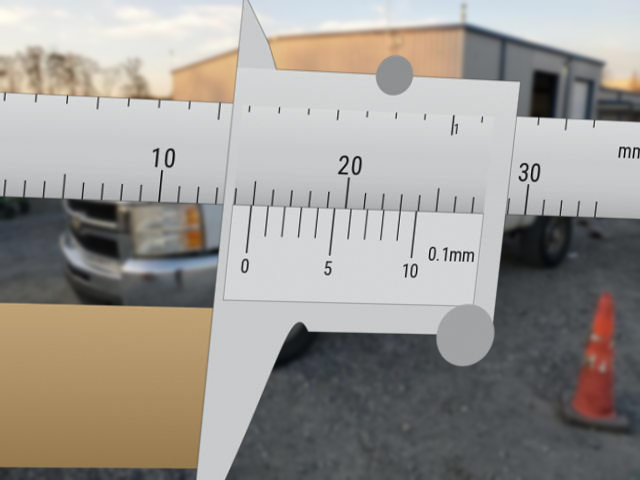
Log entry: 14.9 mm
